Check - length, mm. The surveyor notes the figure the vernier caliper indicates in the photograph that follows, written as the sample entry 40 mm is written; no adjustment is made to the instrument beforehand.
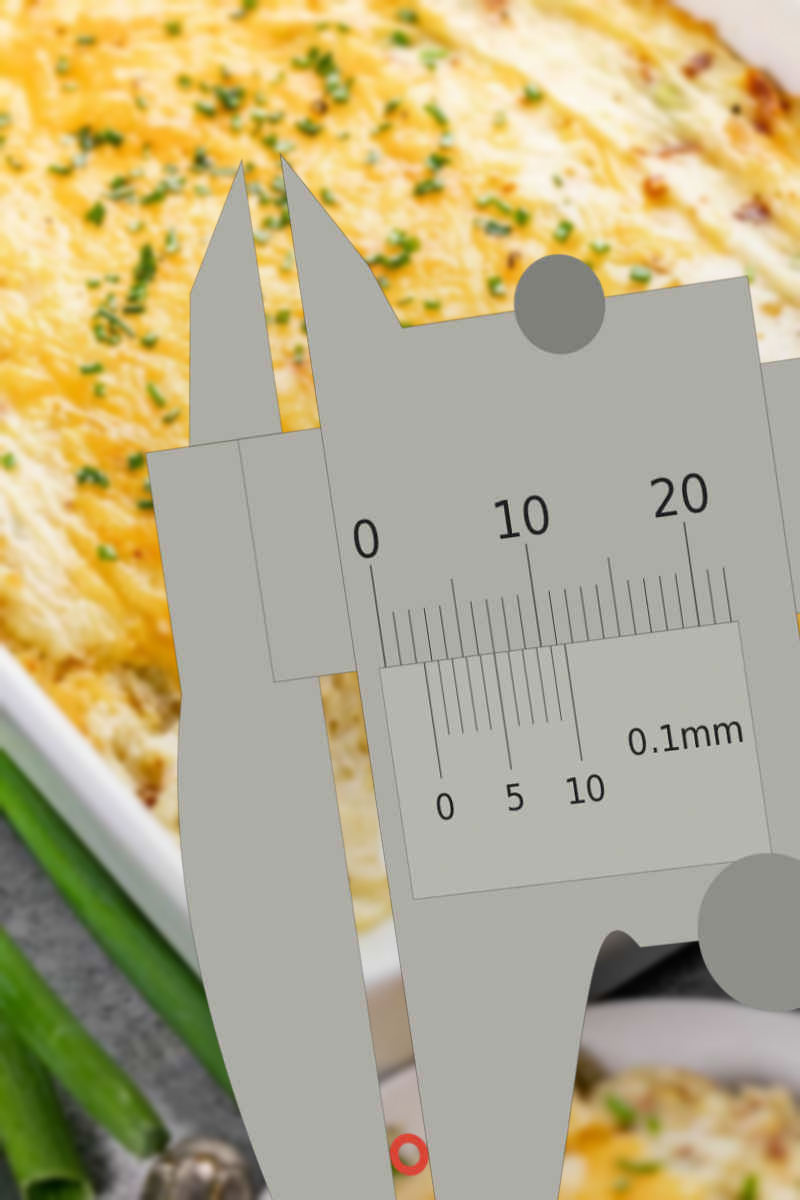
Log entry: 2.5 mm
